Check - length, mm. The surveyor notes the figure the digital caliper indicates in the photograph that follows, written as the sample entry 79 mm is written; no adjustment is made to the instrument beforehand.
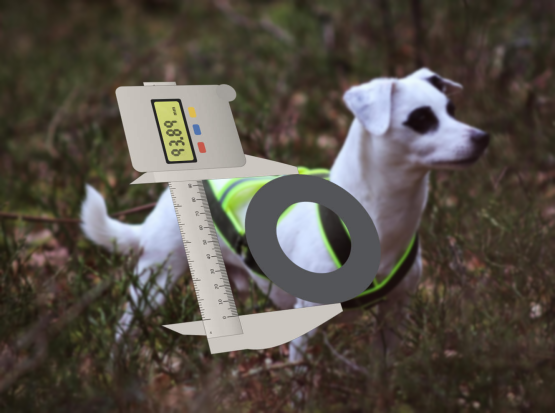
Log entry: 93.89 mm
